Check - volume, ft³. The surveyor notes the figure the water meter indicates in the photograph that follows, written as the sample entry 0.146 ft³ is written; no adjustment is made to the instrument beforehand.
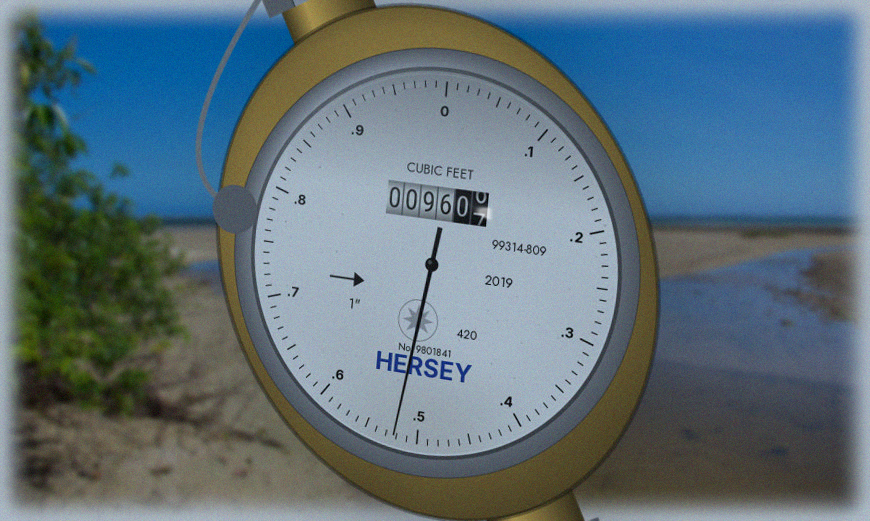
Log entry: 9606.52 ft³
